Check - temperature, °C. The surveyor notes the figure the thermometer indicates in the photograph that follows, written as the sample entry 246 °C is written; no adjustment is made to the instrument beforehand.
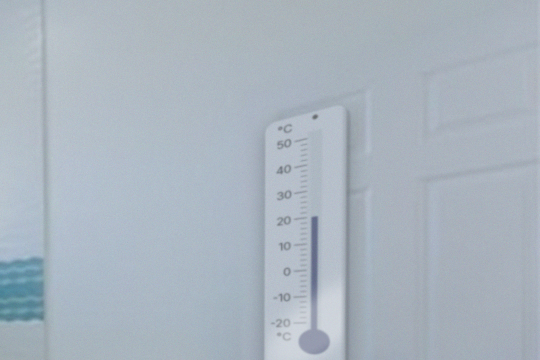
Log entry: 20 °C
